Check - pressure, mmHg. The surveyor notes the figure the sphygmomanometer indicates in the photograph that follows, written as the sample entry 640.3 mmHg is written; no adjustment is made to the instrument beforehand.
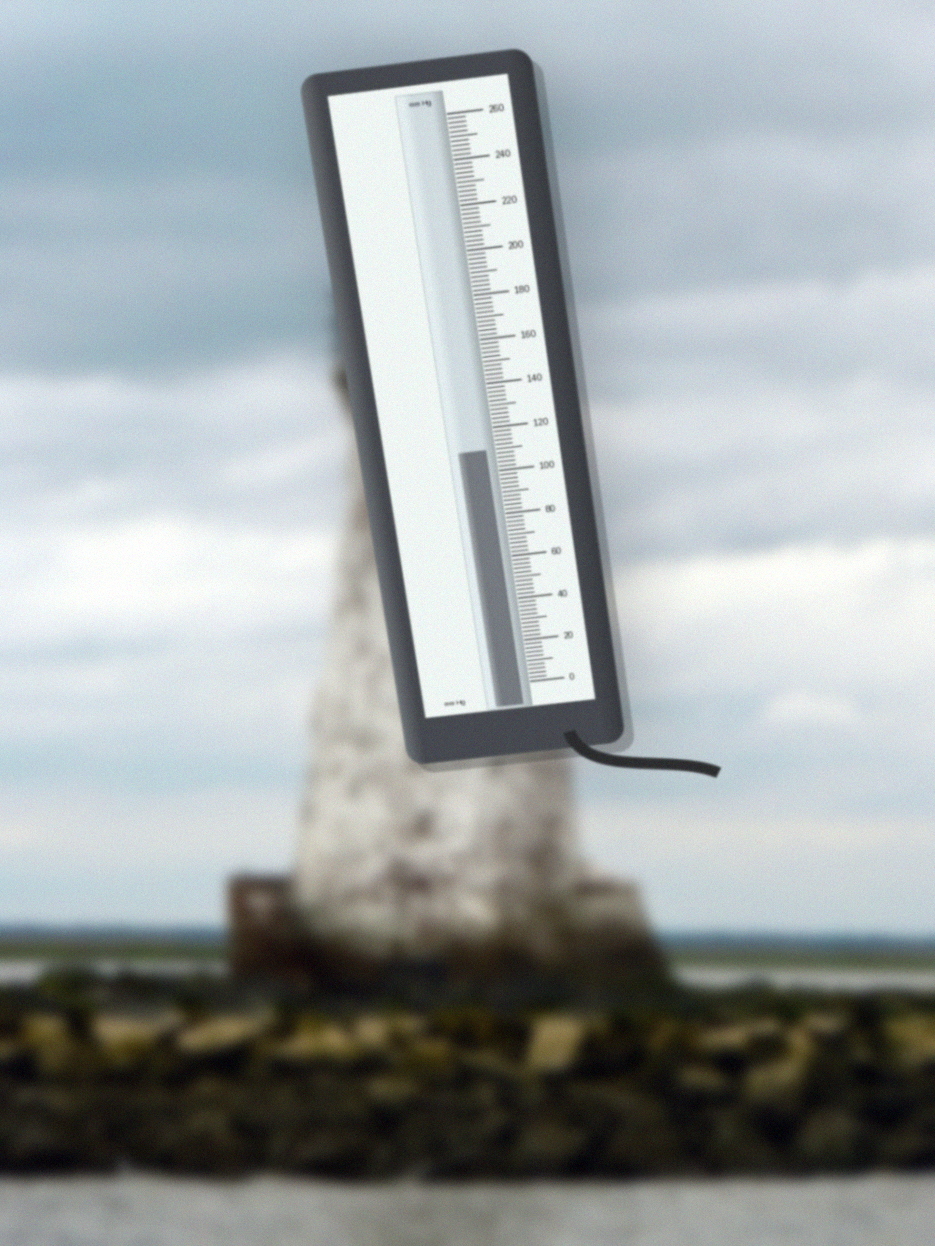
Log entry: 110 mmHg
